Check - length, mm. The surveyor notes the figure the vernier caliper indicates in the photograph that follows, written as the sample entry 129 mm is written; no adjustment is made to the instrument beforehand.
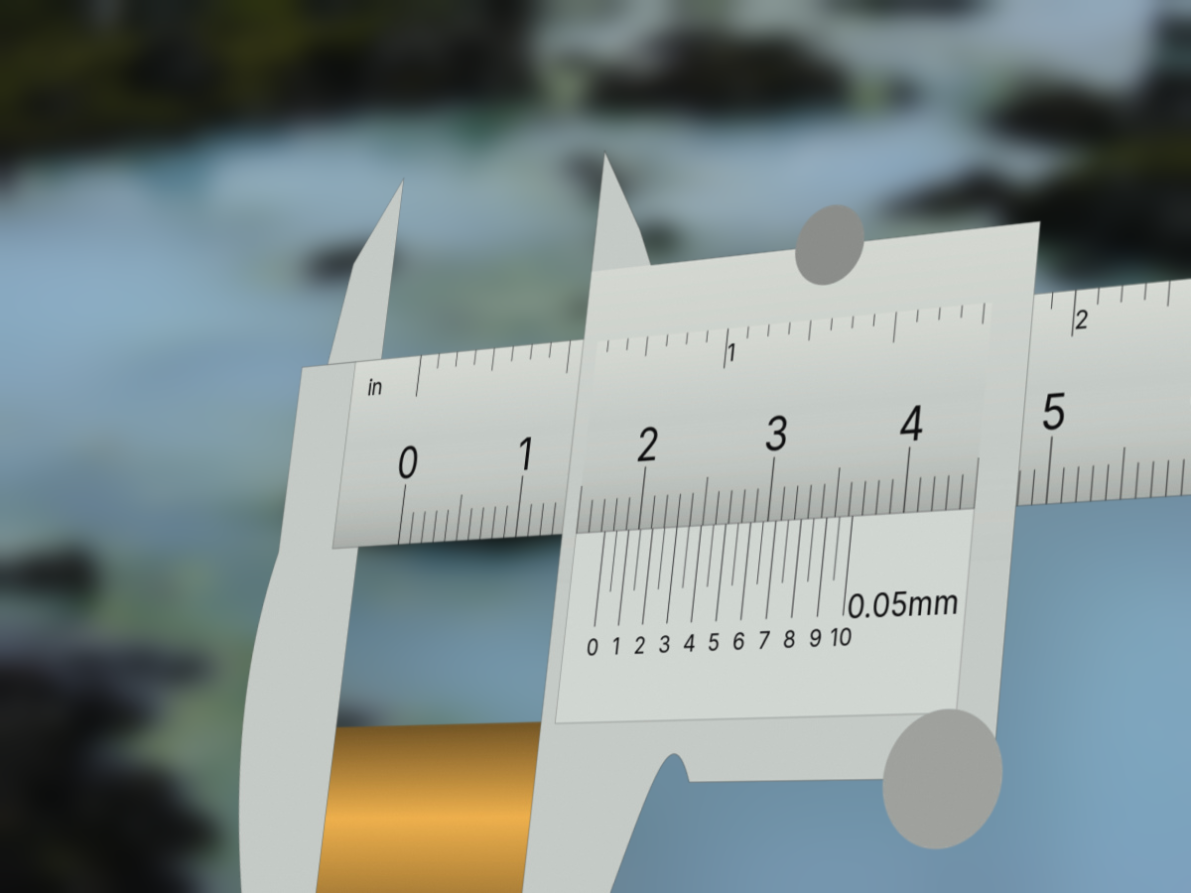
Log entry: 17.3 mm
